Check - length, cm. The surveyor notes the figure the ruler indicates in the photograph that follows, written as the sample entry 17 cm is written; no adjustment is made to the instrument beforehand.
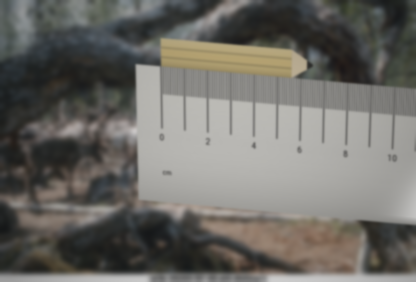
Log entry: 6.5 cm
